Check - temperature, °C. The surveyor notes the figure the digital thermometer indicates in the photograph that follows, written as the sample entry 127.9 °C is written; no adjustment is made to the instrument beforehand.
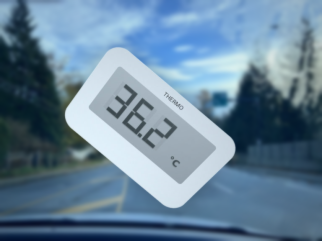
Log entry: 36.2 °C
